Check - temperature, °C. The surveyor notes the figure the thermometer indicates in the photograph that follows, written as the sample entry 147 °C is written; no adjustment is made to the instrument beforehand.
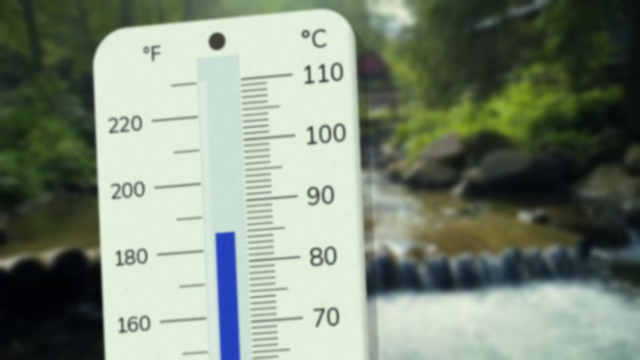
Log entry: 85 °C
